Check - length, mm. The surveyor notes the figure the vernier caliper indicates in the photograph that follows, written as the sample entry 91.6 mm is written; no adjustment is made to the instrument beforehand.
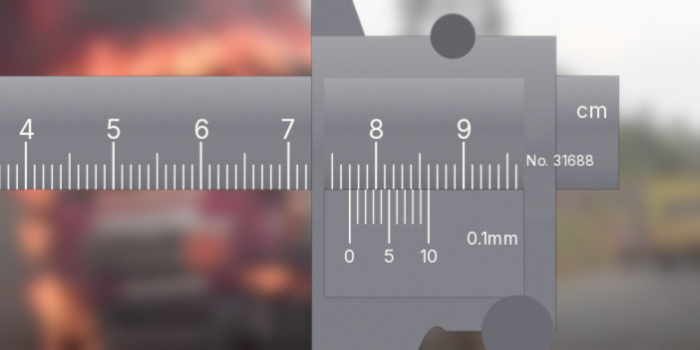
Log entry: 77.0 mm
